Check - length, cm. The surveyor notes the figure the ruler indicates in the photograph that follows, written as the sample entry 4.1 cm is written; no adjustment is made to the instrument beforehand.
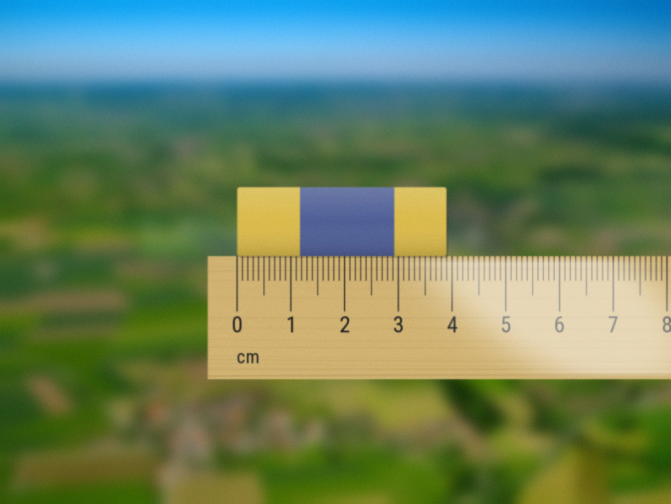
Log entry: 3.9 cm
